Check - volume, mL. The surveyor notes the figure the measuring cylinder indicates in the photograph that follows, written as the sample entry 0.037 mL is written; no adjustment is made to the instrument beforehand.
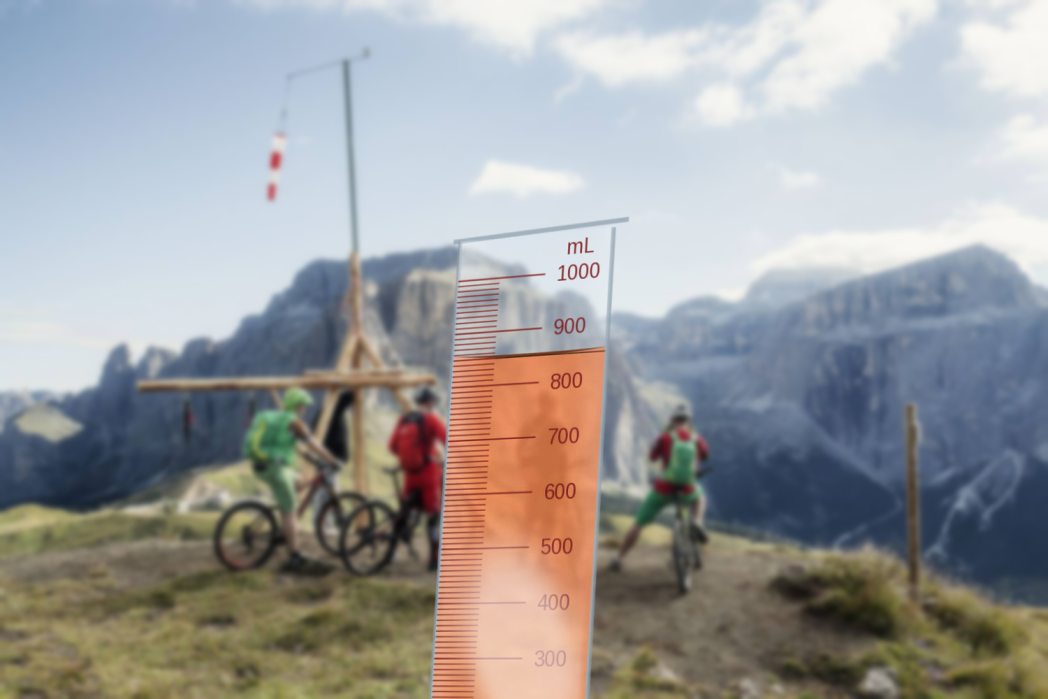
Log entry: 850 mL
